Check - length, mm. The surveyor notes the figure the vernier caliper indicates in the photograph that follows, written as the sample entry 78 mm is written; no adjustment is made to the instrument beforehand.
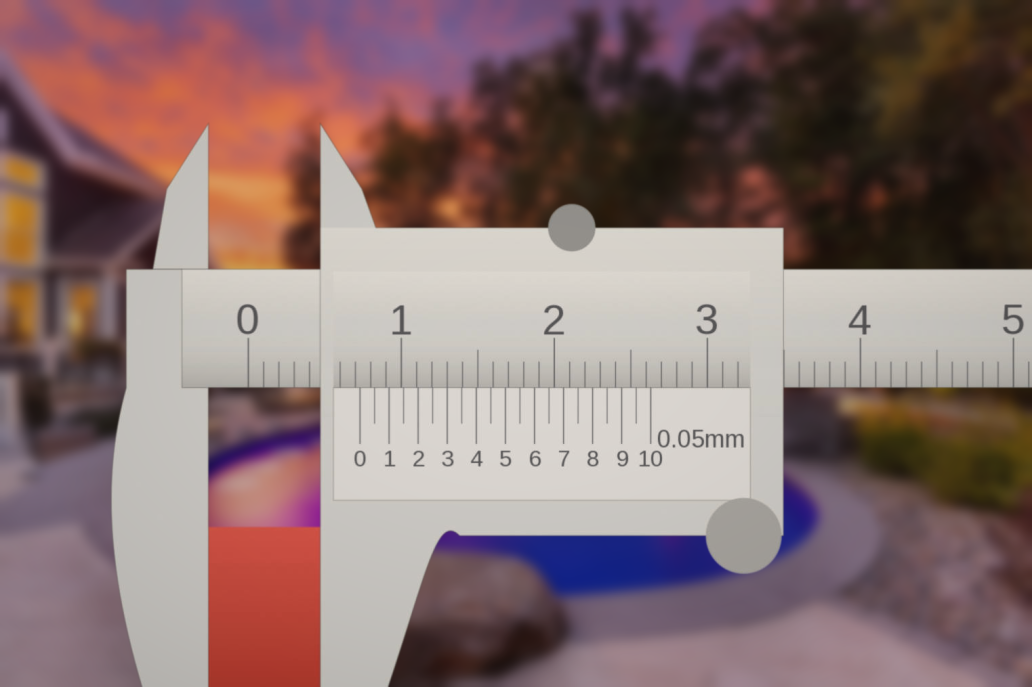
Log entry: 7.3 mm
